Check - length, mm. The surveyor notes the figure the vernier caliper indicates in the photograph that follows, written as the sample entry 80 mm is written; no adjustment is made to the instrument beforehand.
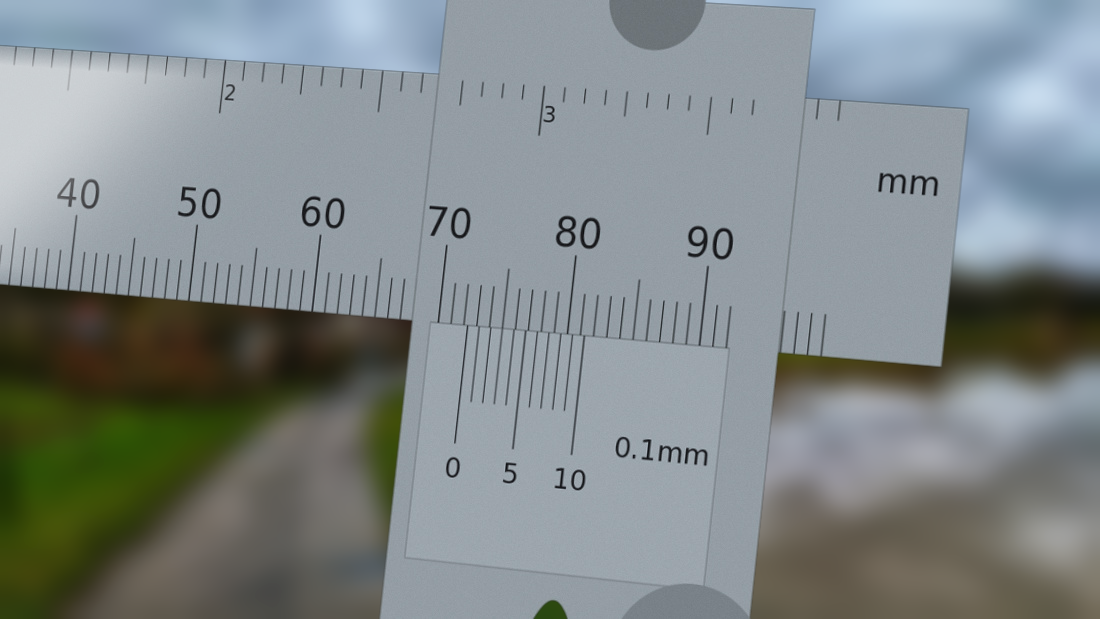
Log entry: 72.3 mm
